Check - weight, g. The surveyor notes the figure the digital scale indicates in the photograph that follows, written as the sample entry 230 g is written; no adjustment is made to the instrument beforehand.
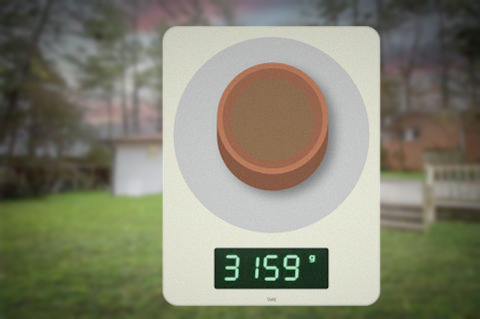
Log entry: 3159 g
